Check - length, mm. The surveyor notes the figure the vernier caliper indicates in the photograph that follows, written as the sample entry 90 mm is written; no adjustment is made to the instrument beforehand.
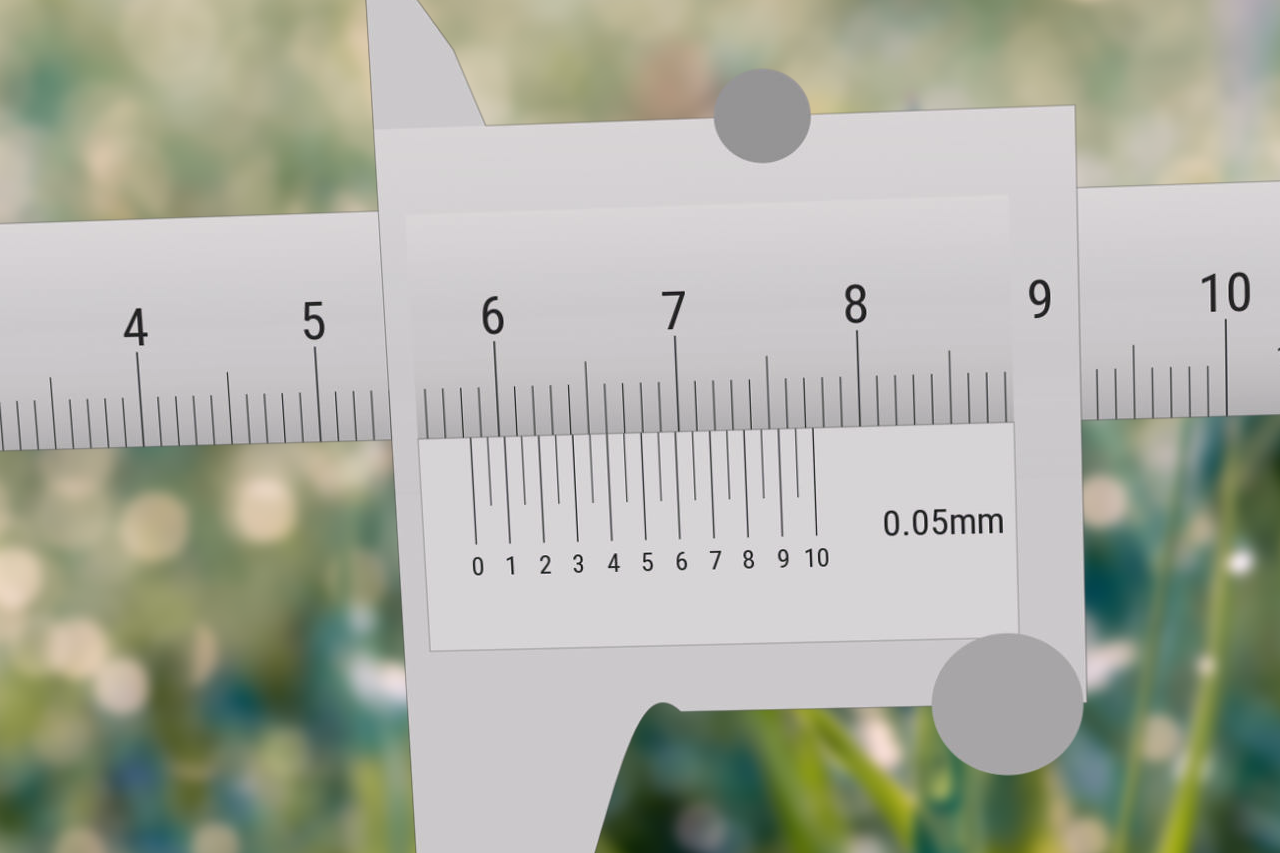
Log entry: 58.4 mm
